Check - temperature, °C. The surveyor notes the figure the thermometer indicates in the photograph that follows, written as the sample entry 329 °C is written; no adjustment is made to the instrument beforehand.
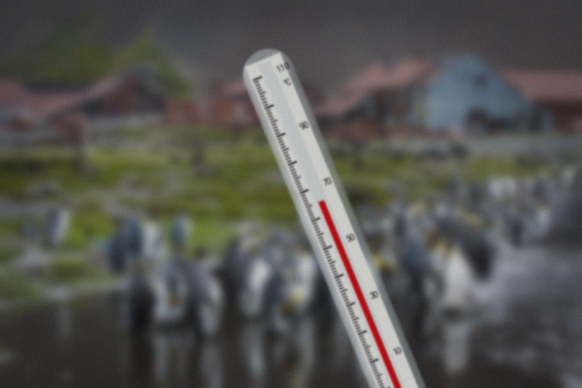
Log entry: 65 °C
